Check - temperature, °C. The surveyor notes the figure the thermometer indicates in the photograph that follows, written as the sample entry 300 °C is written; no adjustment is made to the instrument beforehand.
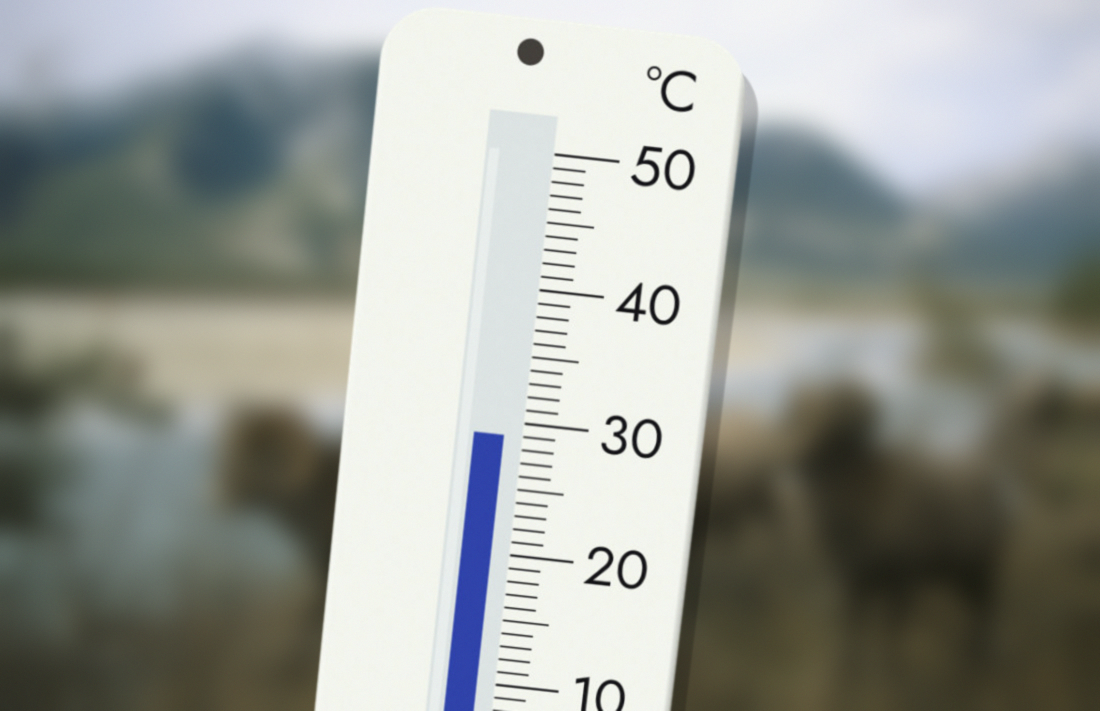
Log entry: 29 °C
